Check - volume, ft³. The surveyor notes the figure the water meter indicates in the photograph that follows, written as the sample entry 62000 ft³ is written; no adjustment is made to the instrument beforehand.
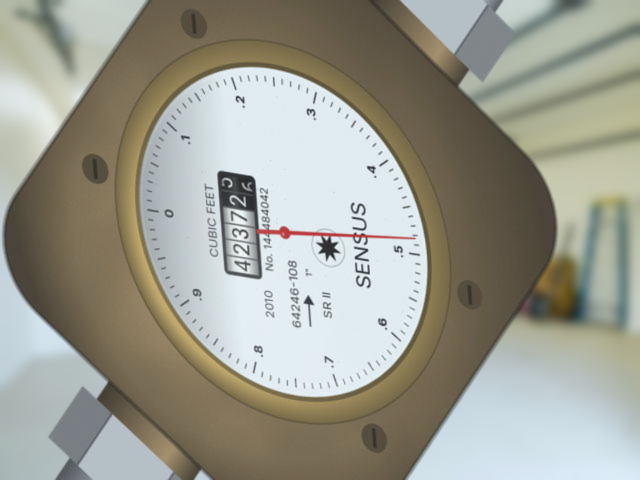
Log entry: 423725.48 ft³
